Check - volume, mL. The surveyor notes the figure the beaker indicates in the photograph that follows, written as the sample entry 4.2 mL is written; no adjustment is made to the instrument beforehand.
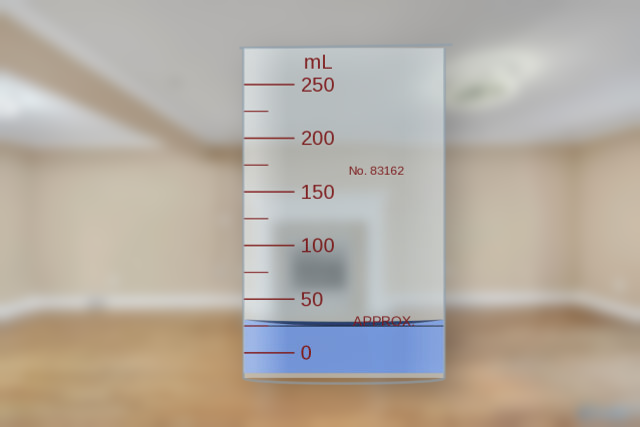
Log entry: 25 mL
